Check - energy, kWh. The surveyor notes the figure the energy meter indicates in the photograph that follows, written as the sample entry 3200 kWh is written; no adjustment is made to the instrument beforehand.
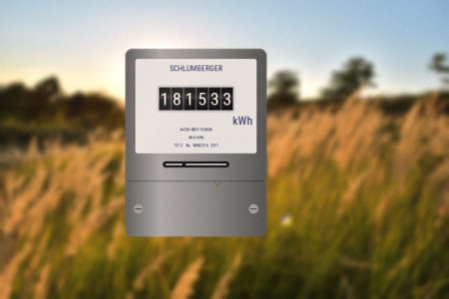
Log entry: 181533 kWh
